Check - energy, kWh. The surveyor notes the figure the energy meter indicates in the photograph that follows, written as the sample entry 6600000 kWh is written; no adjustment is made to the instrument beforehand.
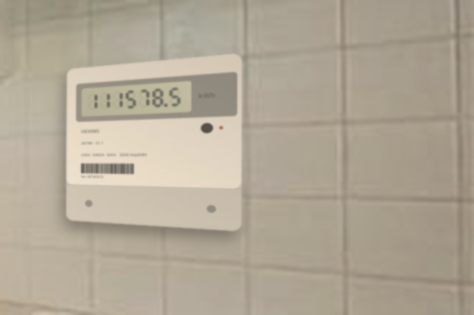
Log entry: 111578.5 kWh
